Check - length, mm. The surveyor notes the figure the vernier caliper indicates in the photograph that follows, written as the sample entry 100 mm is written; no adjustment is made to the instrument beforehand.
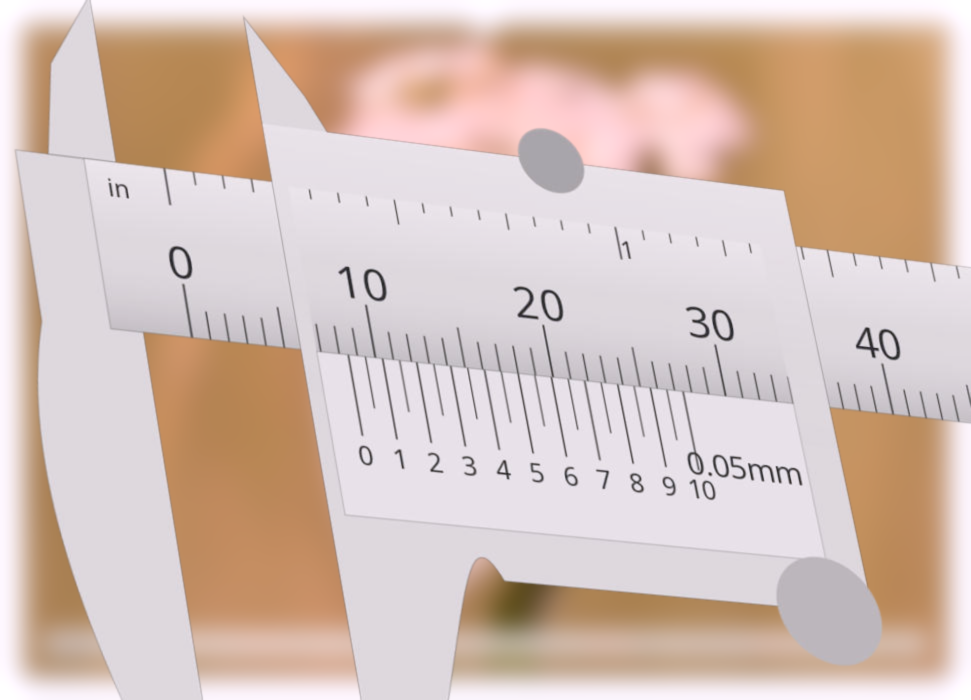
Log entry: 8.5 mm
